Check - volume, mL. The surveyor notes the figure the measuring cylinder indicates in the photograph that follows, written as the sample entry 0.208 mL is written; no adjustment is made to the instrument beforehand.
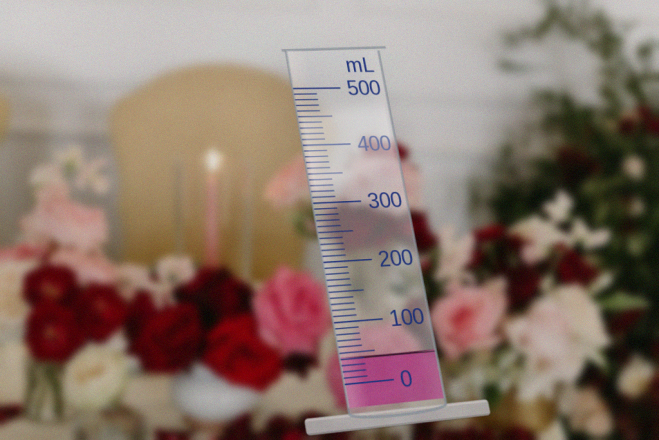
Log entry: 40 mL
